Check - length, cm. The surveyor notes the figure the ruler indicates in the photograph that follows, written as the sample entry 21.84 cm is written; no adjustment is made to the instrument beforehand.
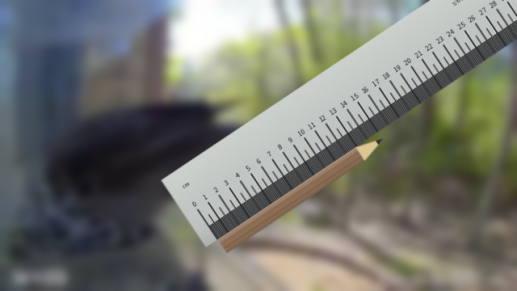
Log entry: 15 cm
